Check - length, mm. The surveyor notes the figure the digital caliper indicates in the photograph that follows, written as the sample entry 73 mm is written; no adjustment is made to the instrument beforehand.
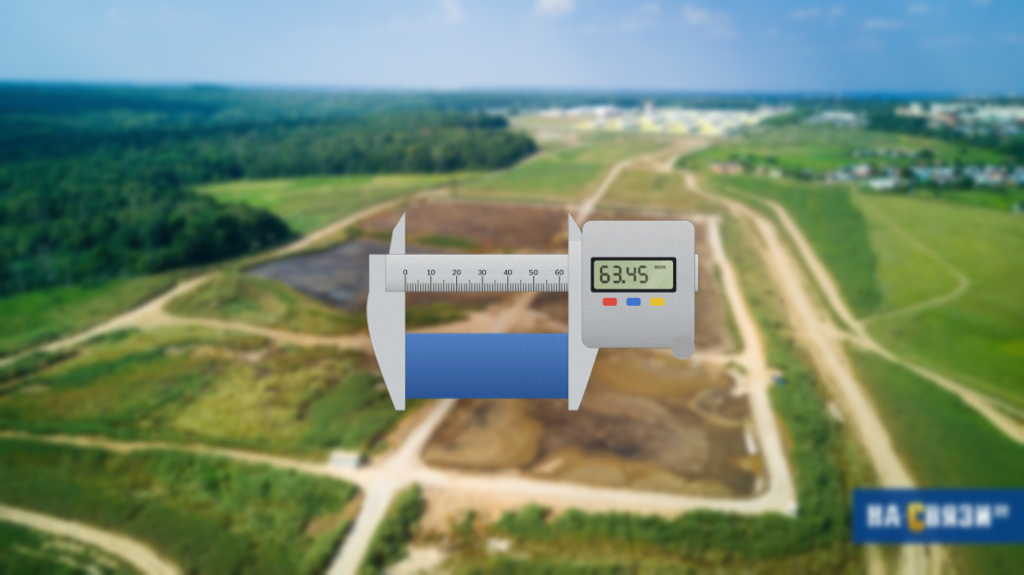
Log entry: 63.45 mm
